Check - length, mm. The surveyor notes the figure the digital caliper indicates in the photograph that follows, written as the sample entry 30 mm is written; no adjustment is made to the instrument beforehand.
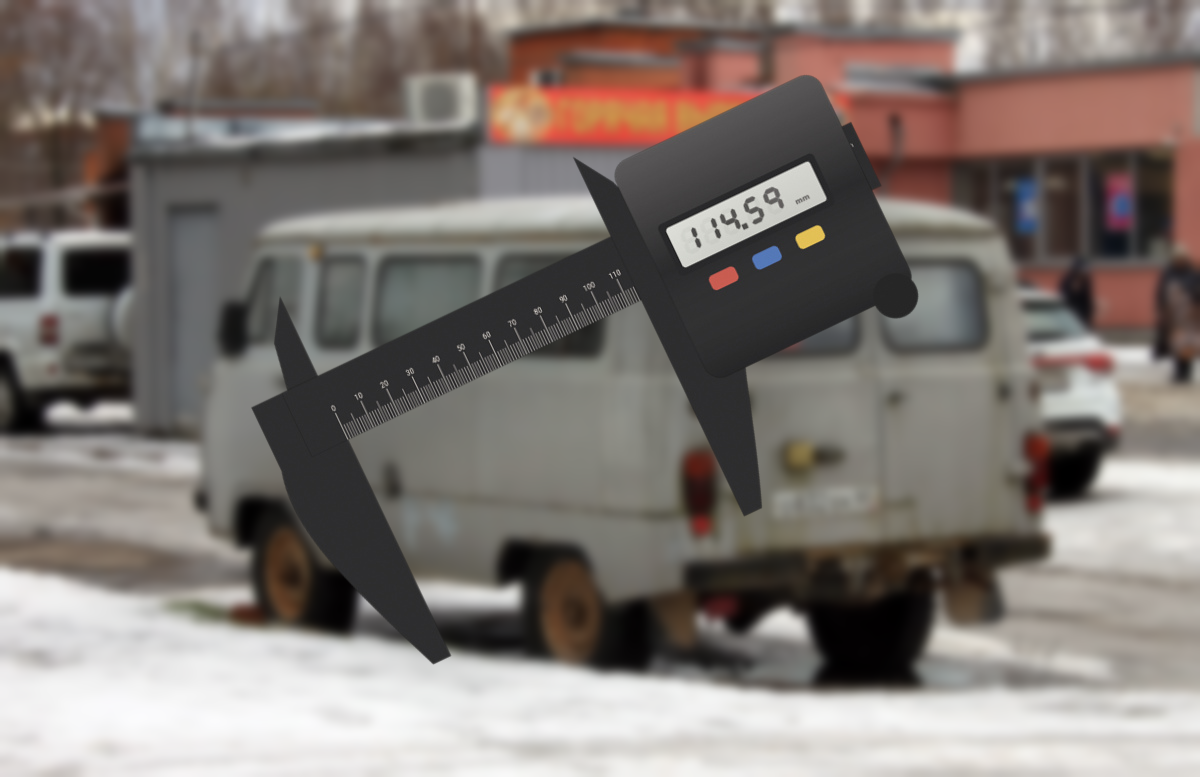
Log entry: 114.59 mm
